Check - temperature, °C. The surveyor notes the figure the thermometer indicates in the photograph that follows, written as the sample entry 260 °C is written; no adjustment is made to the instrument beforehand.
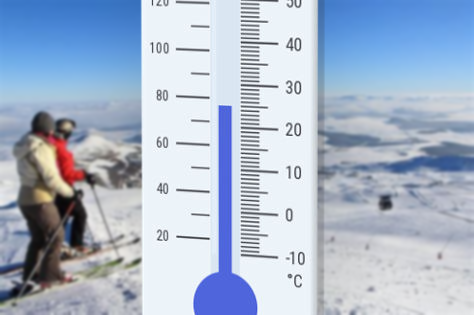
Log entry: 25 °C
